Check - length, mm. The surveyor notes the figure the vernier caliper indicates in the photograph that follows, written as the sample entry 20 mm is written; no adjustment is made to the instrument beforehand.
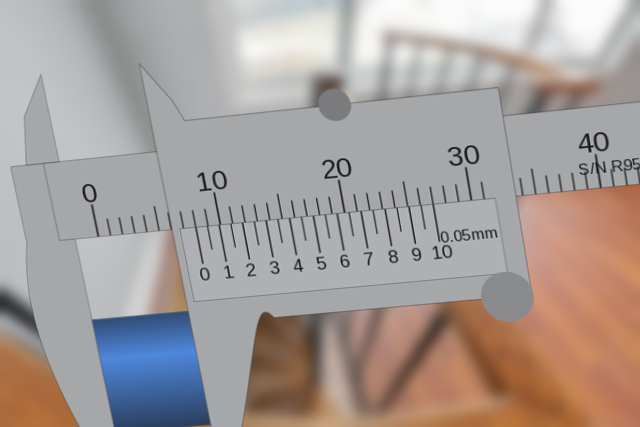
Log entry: 8.0 mm
